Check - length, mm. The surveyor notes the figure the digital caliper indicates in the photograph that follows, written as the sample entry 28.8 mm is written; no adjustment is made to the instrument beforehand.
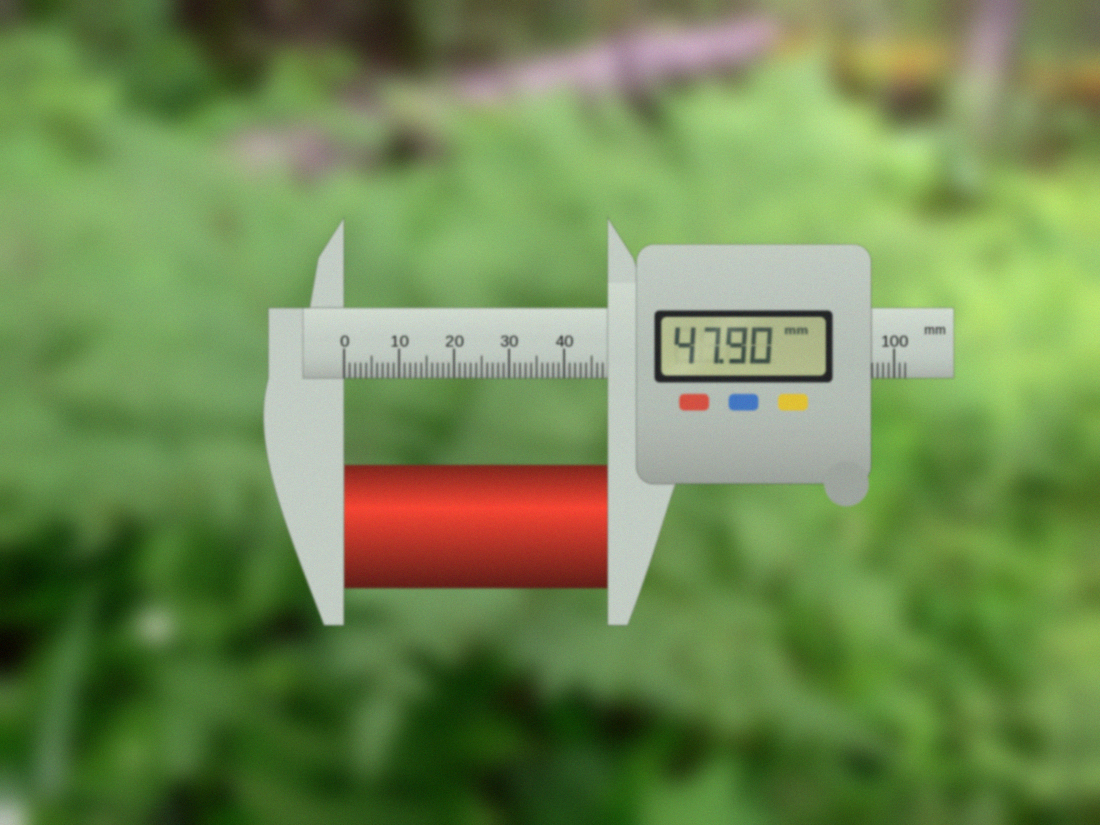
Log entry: 47.90 mm
